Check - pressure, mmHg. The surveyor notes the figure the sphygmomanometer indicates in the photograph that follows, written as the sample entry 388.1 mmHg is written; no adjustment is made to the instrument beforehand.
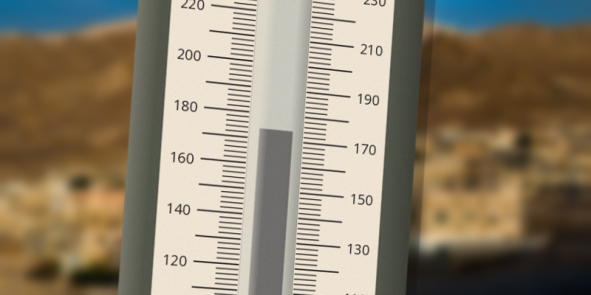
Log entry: 174 mmHg
